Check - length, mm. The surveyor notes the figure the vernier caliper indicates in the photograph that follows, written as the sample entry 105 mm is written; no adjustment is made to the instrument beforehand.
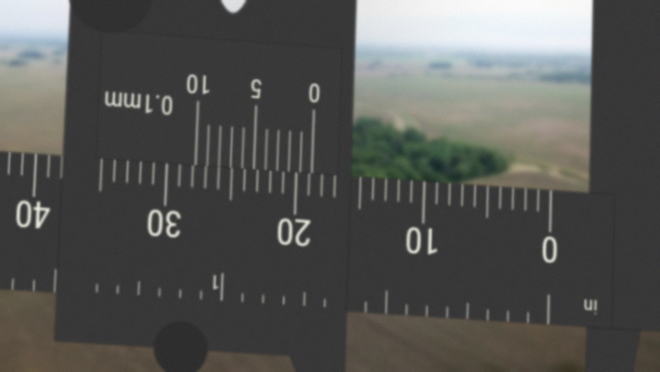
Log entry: 18.8 mm
